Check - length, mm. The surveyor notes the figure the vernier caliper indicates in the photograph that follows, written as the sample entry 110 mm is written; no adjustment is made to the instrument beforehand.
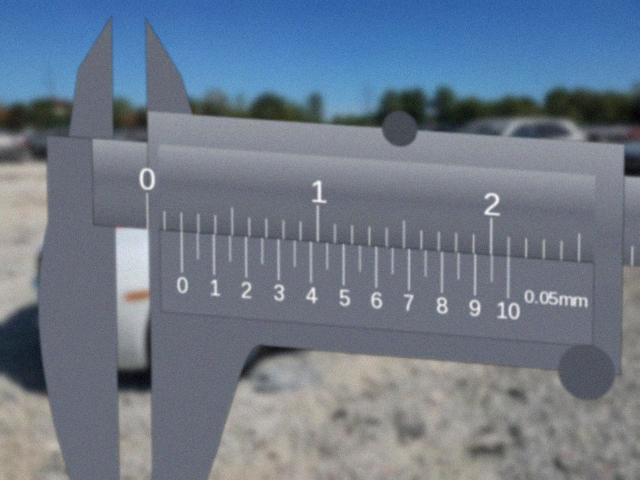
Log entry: 2.0 mm
